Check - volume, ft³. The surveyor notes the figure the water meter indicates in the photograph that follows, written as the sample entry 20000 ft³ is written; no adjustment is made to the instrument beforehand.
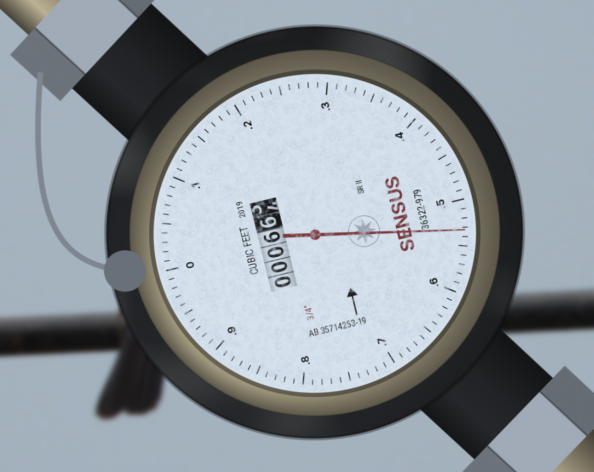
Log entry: 663.53 ft³
